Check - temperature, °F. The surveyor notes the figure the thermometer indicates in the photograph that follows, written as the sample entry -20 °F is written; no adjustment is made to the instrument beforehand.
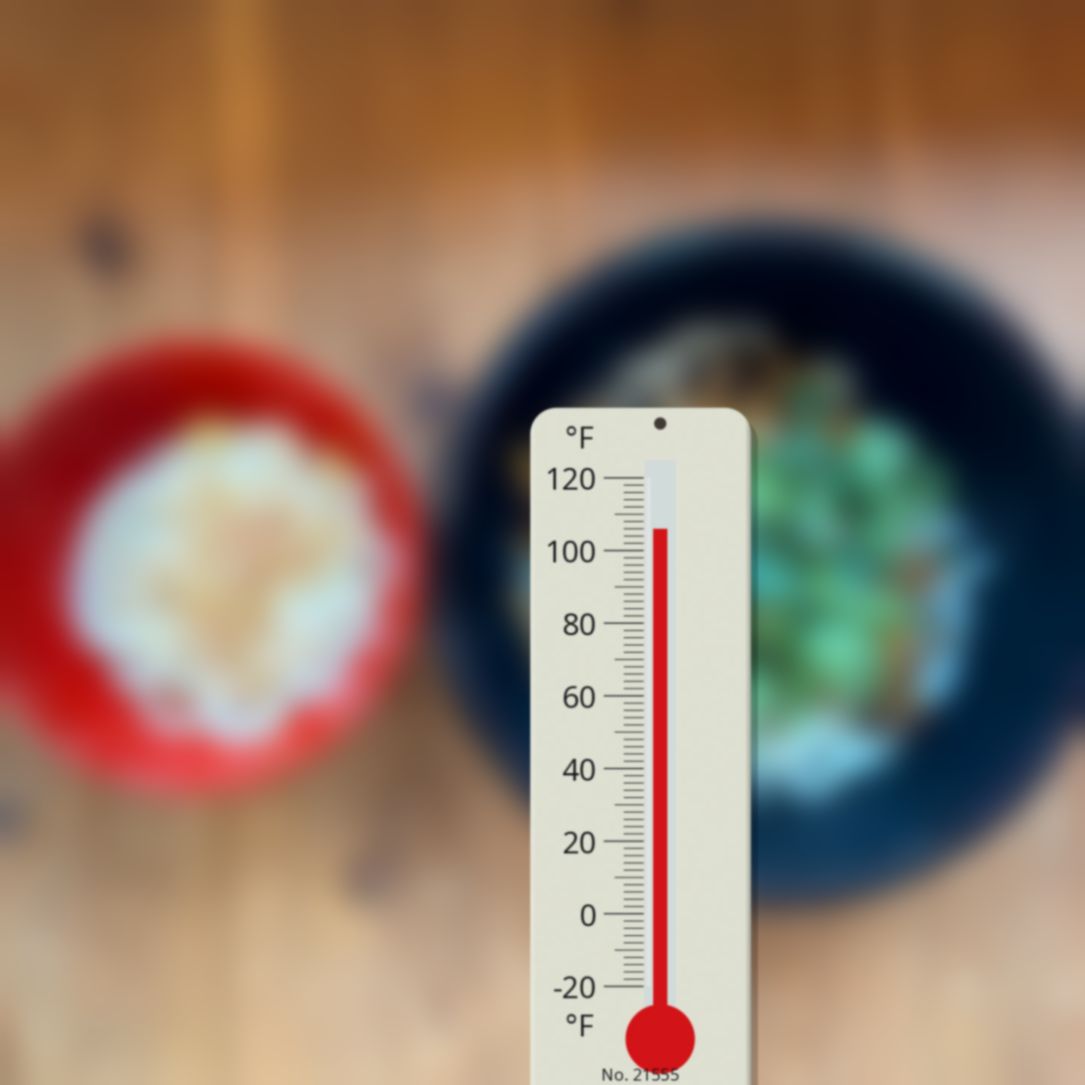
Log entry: 106 °F
